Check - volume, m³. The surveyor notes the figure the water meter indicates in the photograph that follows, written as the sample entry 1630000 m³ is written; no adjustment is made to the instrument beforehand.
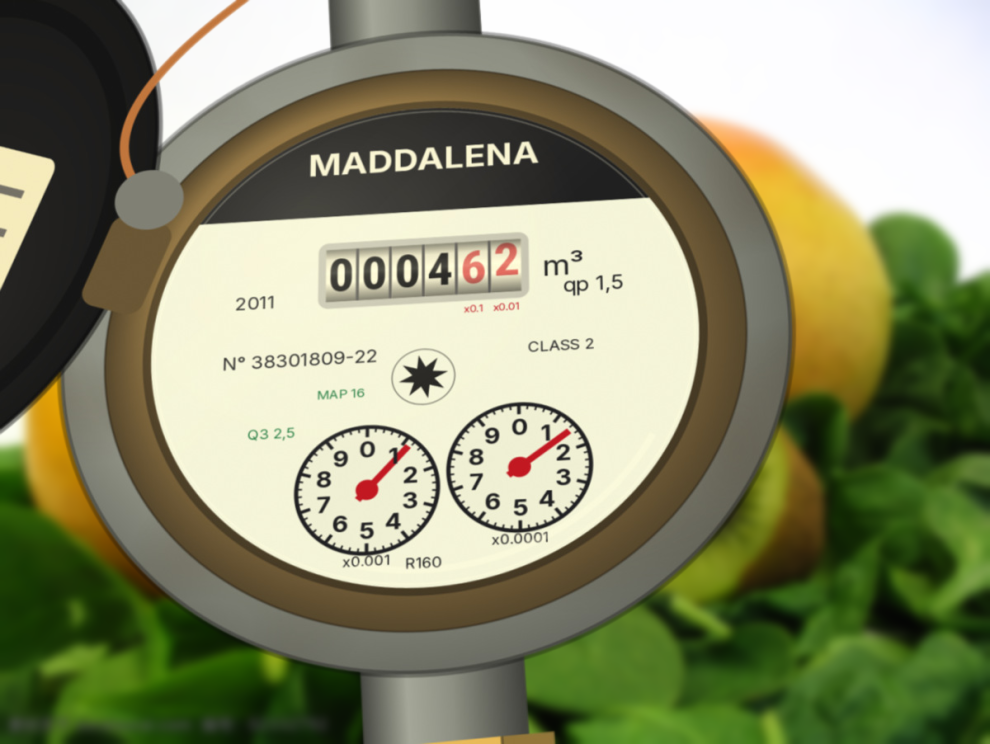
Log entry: 4.6211 m³
